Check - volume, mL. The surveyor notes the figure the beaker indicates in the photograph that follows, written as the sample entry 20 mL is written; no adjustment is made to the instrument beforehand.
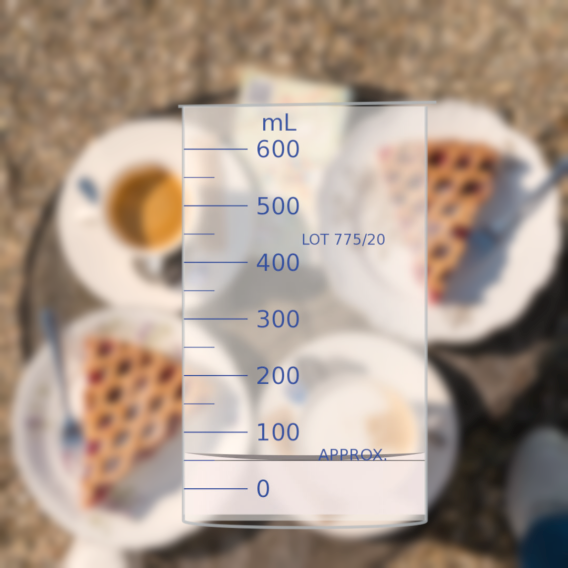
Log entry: 50 mL
